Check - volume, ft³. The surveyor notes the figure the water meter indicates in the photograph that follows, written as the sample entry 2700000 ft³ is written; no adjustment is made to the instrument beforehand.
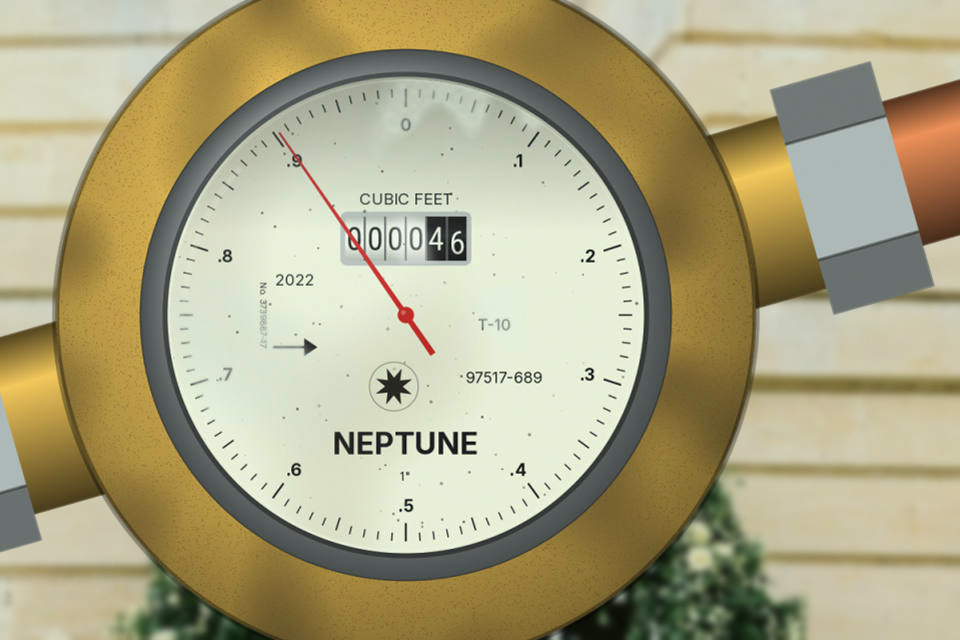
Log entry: 45.90 ft³
